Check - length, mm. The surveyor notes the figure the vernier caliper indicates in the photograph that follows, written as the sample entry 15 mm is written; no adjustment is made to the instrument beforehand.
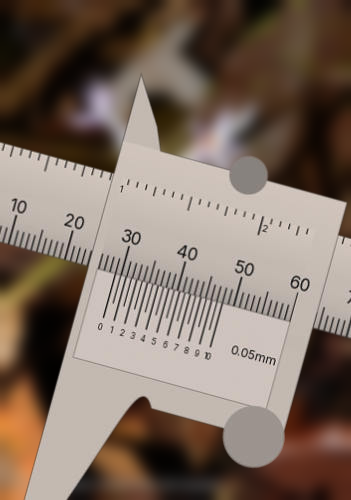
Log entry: 29.0 mm
